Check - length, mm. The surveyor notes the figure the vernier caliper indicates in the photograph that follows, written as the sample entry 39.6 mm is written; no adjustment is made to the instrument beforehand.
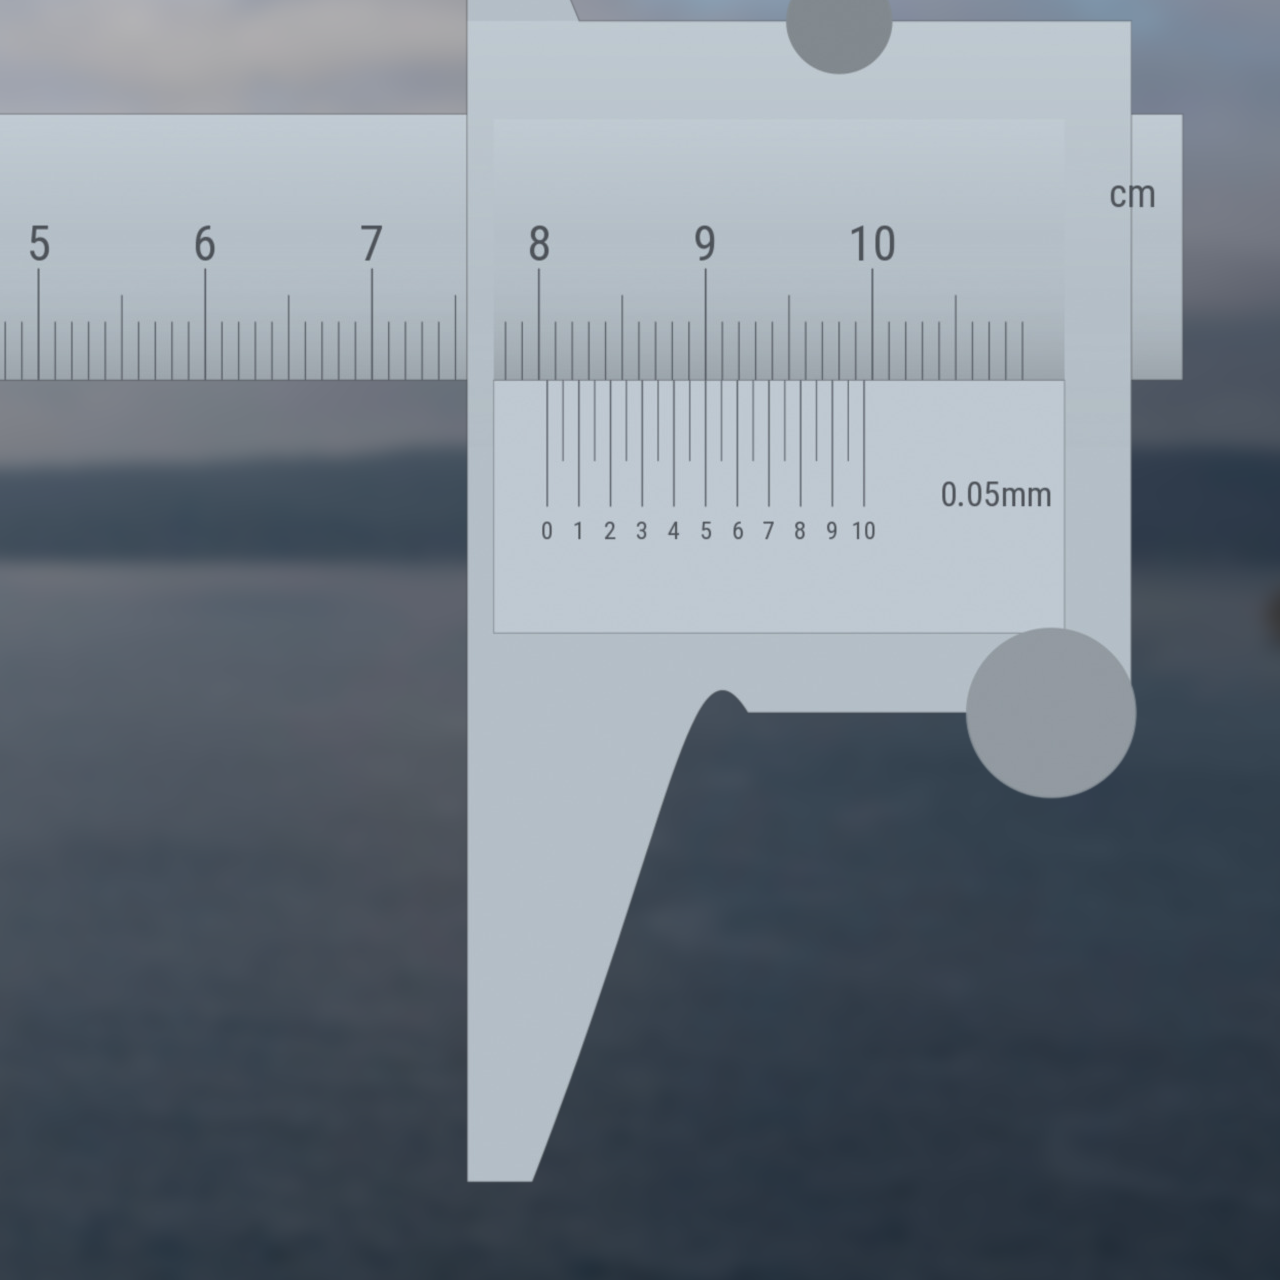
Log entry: 80.5 mm
